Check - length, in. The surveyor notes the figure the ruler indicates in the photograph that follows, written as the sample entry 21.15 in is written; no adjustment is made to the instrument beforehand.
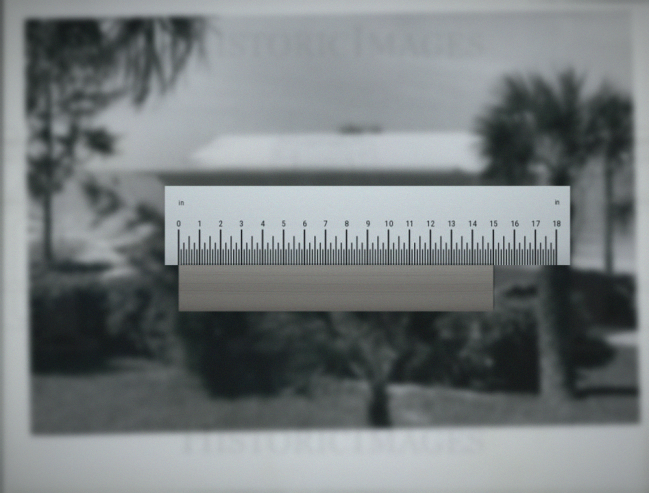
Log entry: 15 in
